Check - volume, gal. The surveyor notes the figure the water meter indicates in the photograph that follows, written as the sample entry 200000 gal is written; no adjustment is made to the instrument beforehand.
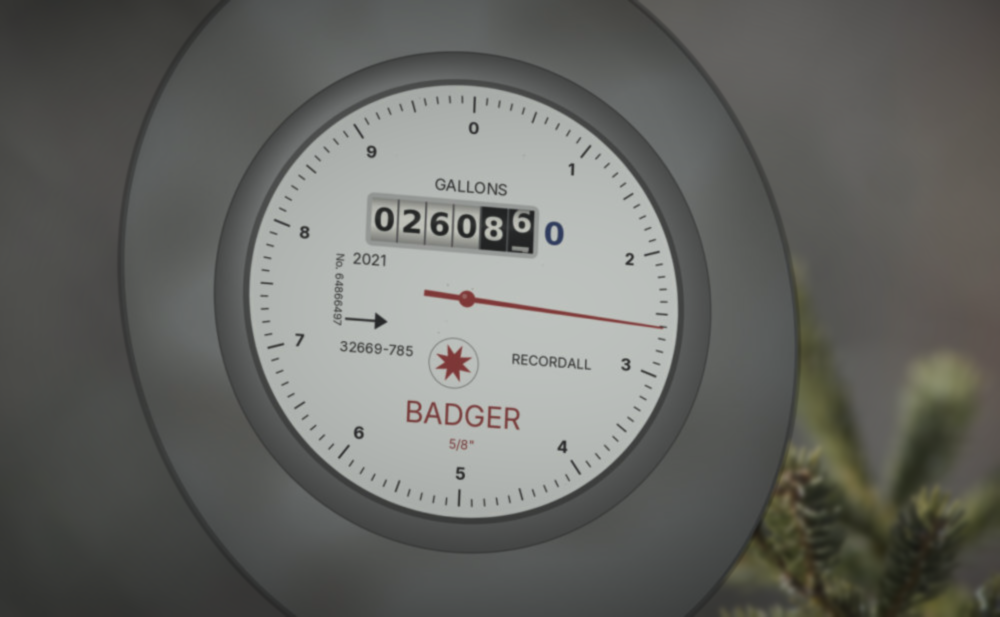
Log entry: 260862.6 gal
